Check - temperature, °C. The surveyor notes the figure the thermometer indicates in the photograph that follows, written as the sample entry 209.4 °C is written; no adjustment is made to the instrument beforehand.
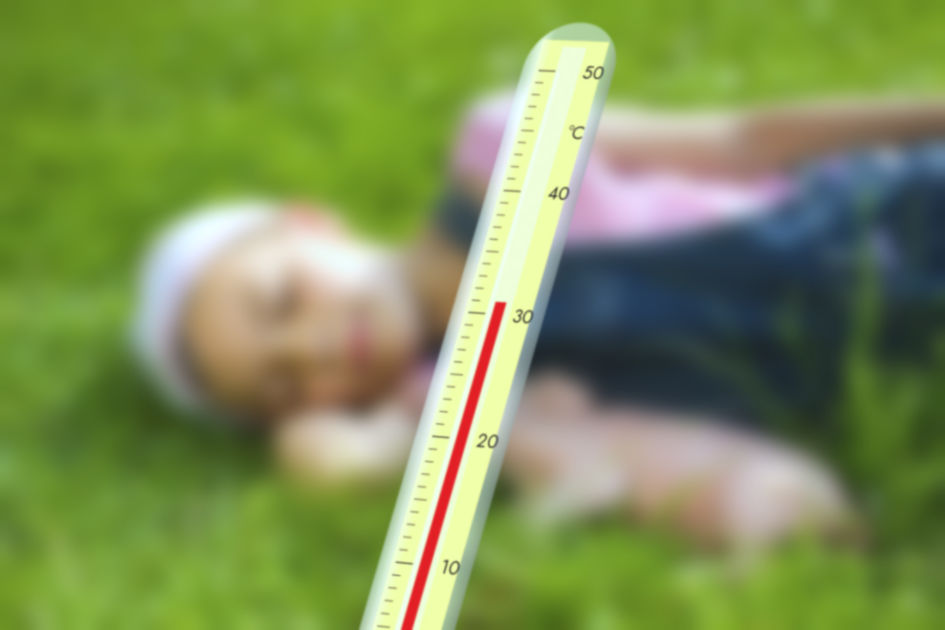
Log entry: 31 °C
